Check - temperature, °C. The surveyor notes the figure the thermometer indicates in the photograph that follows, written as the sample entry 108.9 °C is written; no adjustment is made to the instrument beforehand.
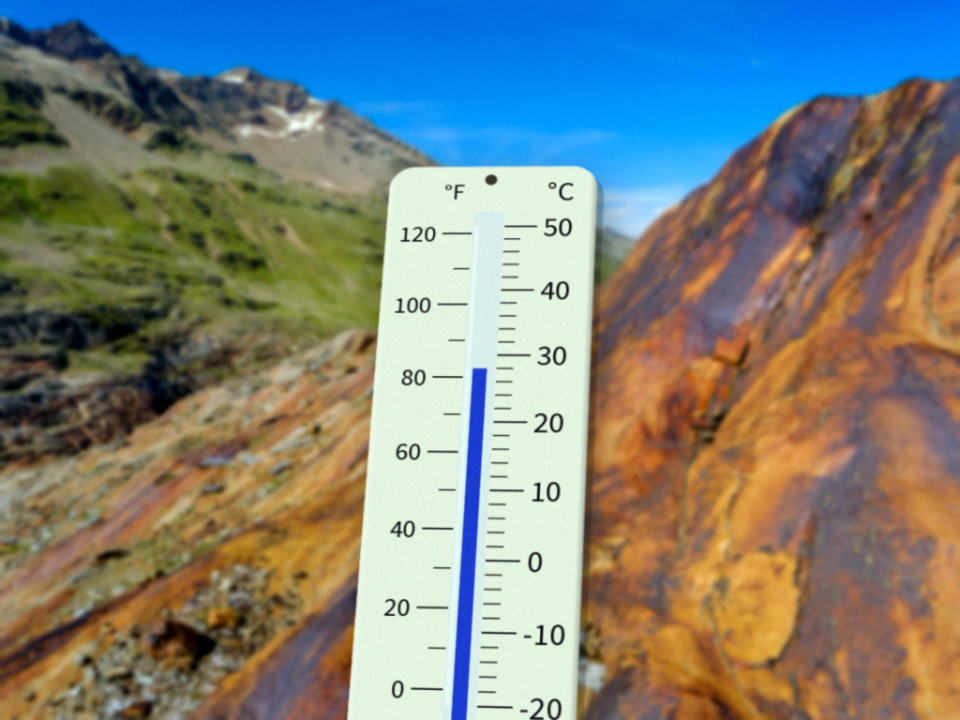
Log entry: 28 °C
